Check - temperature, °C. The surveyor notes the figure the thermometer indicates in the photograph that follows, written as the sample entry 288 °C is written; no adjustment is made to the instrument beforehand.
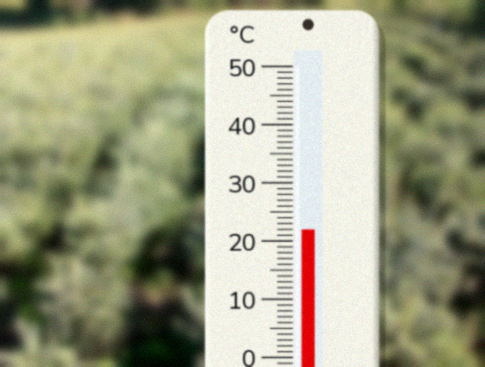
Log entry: 22 °C
